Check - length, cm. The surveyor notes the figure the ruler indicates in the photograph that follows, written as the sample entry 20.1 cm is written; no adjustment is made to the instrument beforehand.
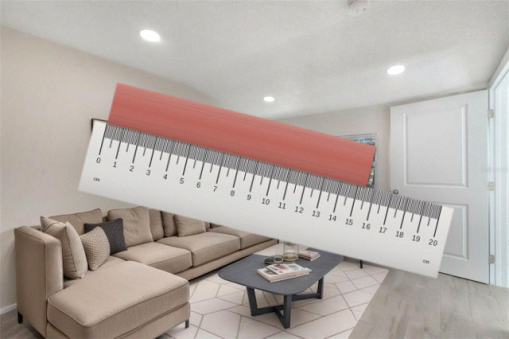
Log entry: 15.5 cm
